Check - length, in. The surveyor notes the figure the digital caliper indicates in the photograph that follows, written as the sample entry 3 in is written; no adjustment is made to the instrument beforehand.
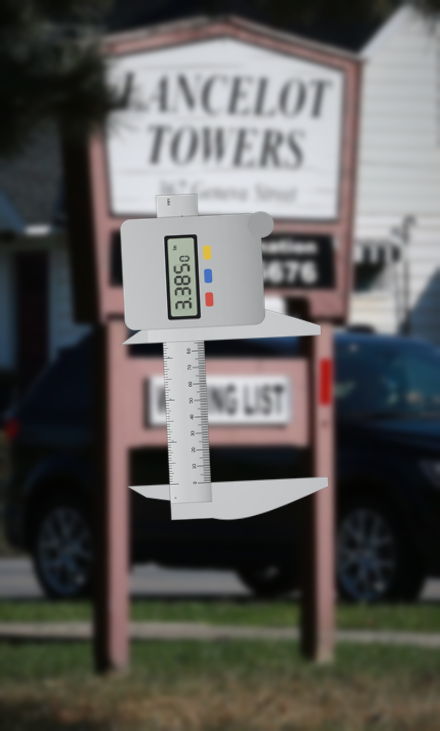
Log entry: 3.3850 in
